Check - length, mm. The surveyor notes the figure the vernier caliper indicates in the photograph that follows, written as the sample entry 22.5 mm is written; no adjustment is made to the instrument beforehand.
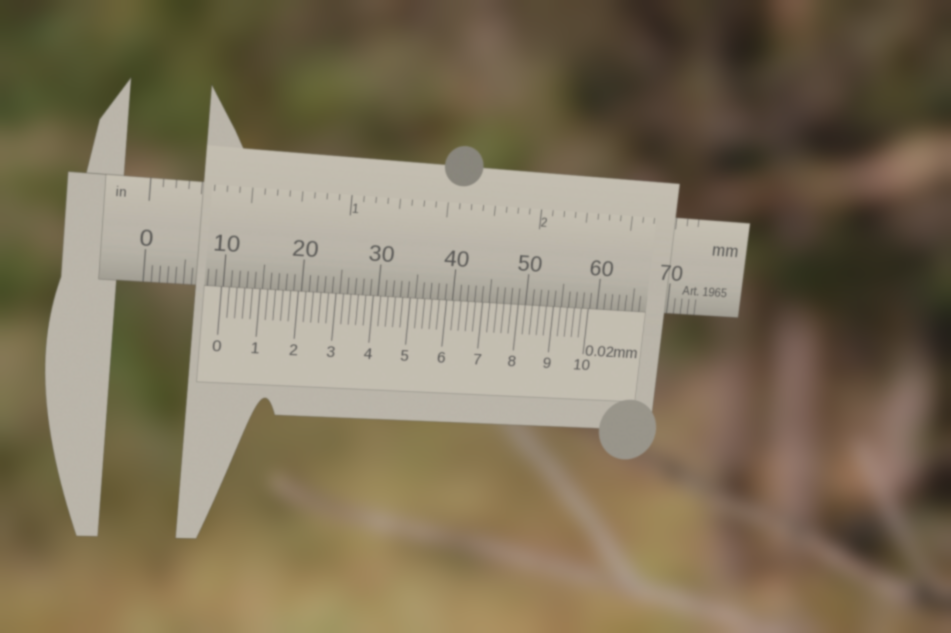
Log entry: 9.8 mm
